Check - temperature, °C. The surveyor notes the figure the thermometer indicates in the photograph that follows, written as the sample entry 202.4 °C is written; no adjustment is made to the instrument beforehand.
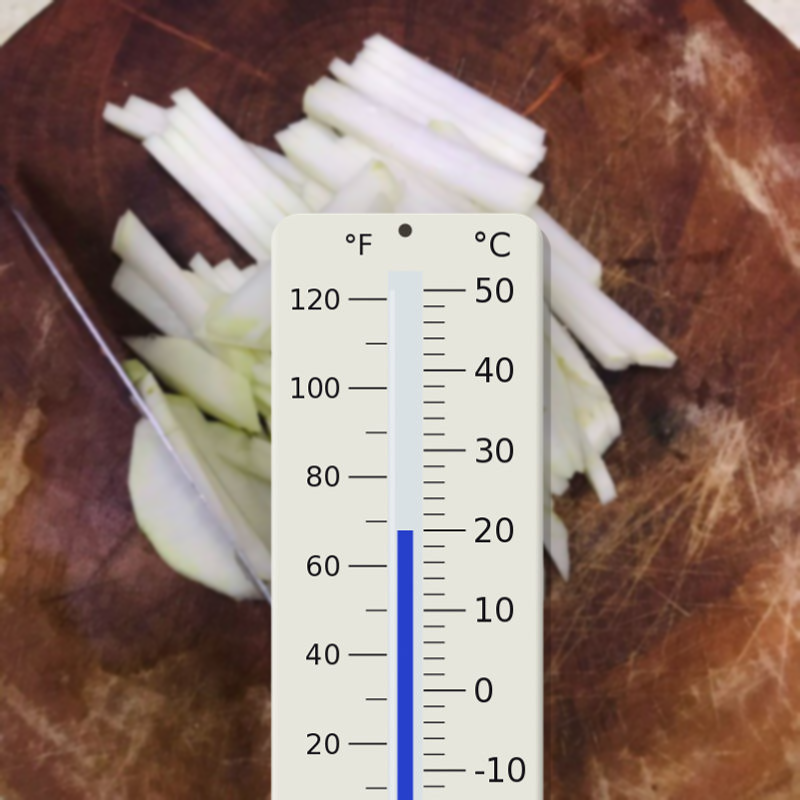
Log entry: 20 °C
